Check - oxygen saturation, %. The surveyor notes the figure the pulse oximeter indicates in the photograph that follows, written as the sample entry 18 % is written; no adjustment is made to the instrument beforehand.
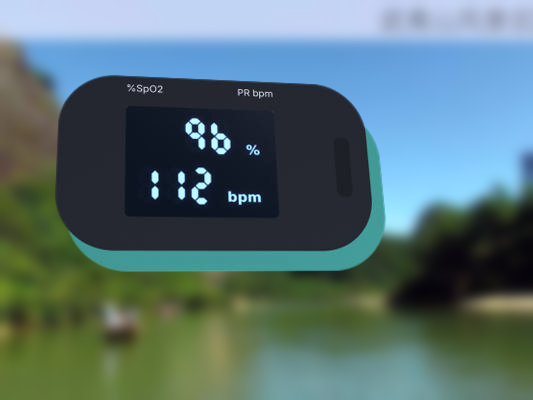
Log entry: 96 %
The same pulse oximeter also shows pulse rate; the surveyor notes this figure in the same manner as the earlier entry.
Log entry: 112 bpm
